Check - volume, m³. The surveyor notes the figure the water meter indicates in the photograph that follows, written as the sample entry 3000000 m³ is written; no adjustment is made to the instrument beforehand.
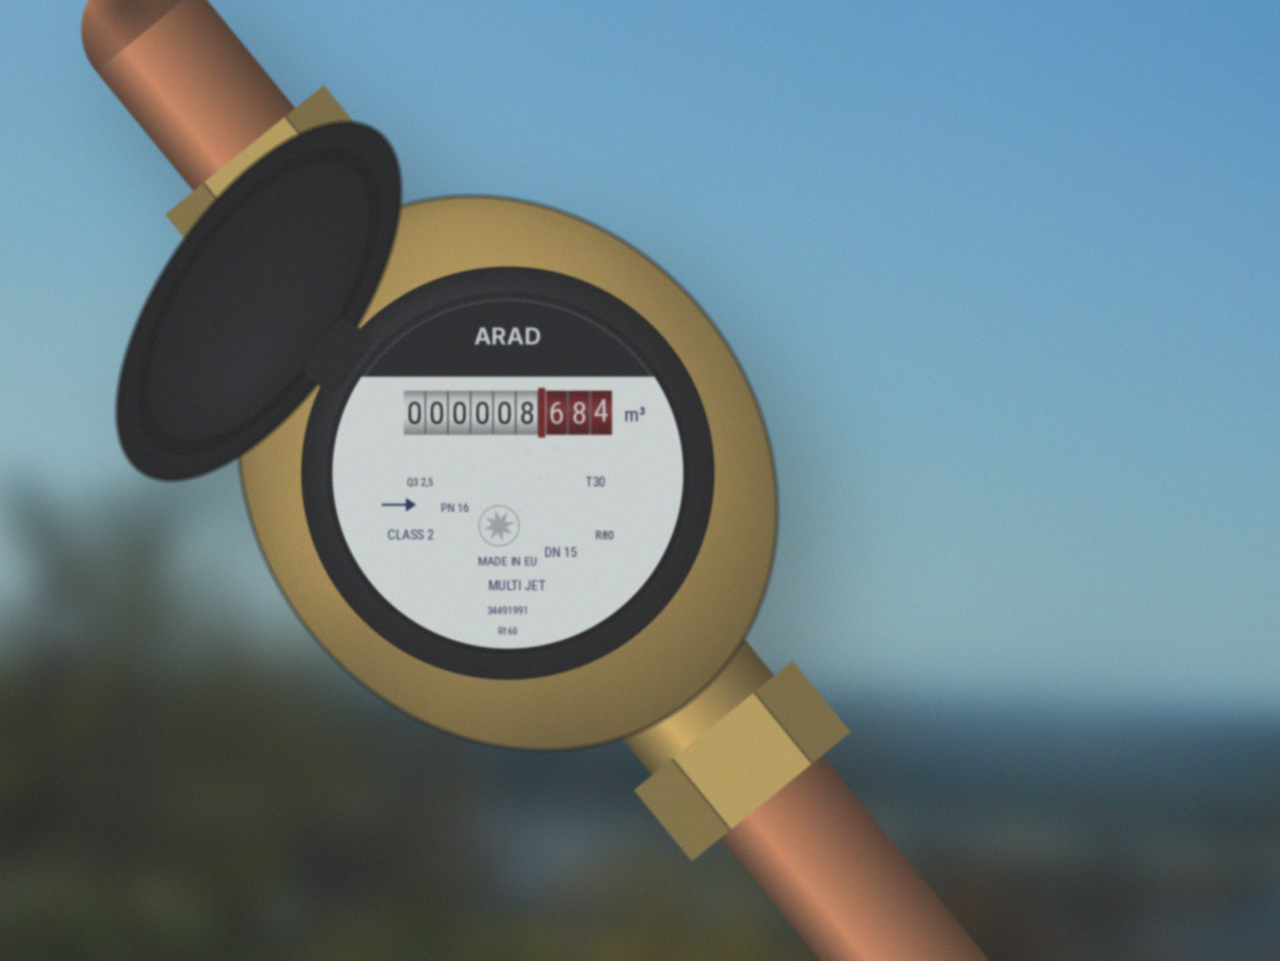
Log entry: 8.684 m³
